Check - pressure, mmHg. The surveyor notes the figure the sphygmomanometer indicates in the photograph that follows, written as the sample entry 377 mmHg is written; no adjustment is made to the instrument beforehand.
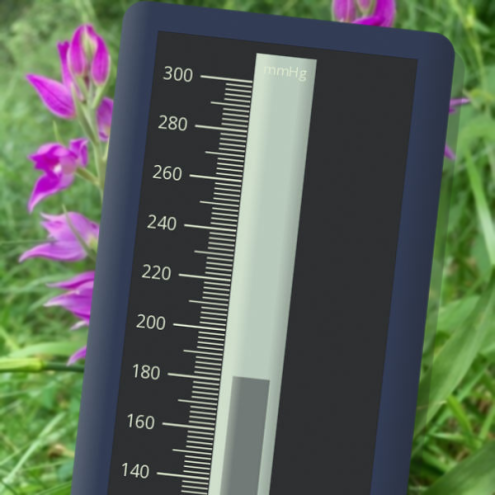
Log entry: 182 mmHg
